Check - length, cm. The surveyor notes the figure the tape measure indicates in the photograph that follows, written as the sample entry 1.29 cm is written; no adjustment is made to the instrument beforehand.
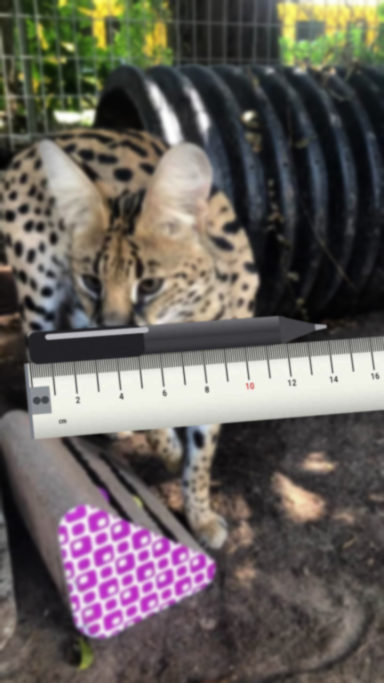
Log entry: 14 cm
